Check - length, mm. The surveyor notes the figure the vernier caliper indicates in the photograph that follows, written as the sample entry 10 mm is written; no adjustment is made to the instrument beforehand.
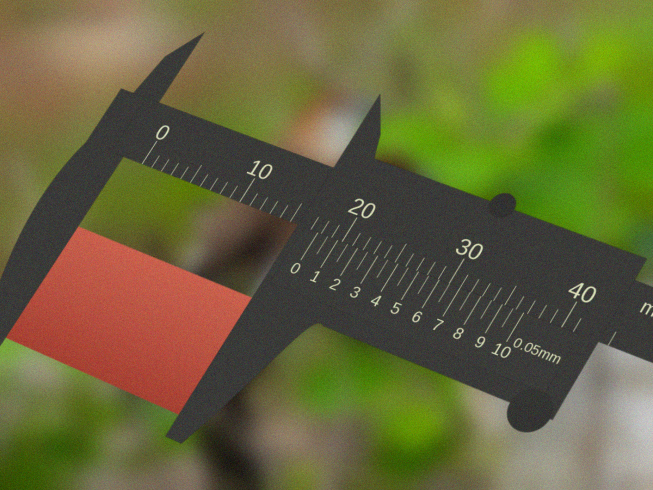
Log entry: 17.7 mm
